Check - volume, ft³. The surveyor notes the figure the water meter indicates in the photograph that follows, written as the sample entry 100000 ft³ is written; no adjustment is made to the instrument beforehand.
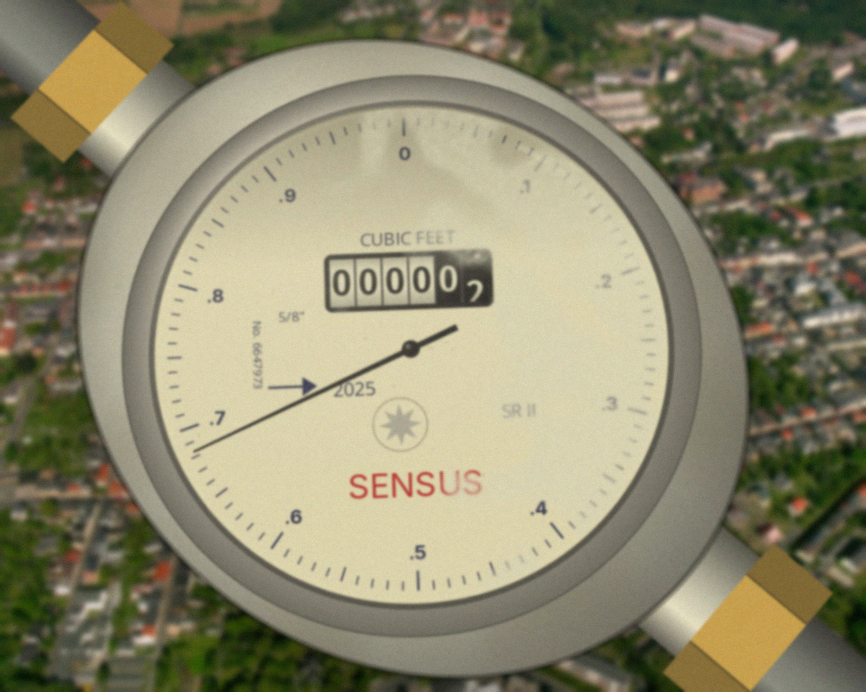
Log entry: 1.68 ft³
